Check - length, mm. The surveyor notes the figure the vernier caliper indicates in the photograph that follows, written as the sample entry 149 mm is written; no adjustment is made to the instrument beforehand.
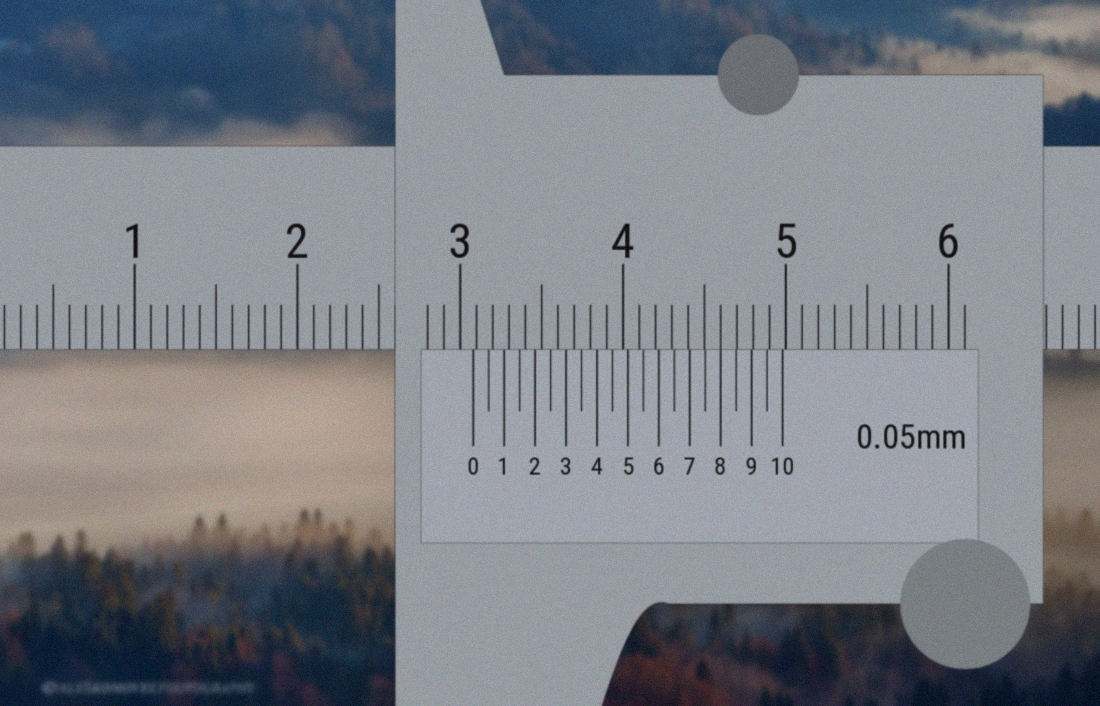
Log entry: 30.8 mm
